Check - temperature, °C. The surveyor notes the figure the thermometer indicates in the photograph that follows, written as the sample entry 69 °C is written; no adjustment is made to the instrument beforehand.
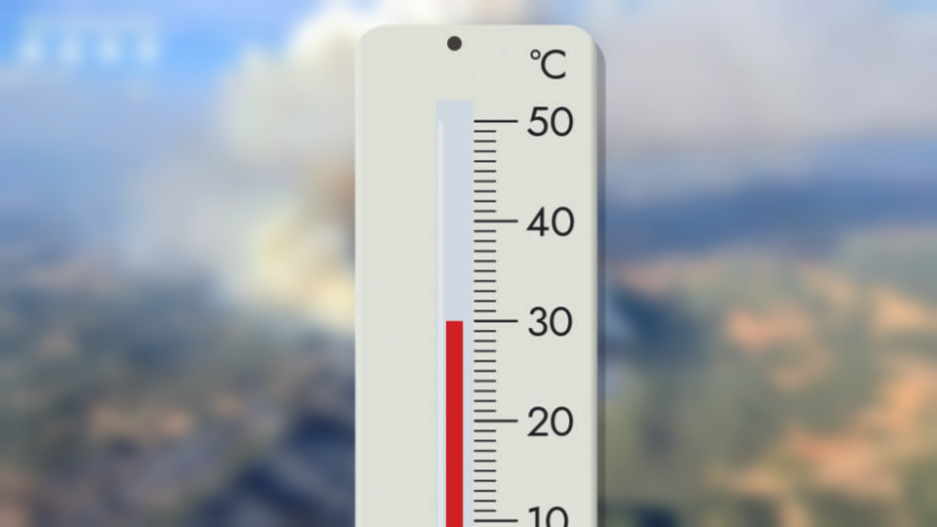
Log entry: 30 °C
